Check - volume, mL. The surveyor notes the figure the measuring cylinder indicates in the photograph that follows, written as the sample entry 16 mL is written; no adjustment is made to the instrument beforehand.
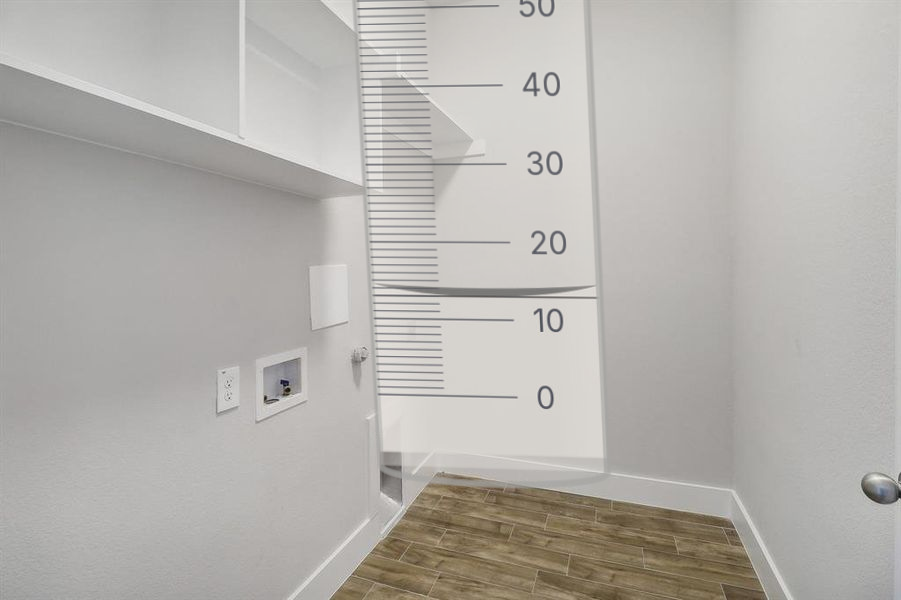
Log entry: 13 mL
